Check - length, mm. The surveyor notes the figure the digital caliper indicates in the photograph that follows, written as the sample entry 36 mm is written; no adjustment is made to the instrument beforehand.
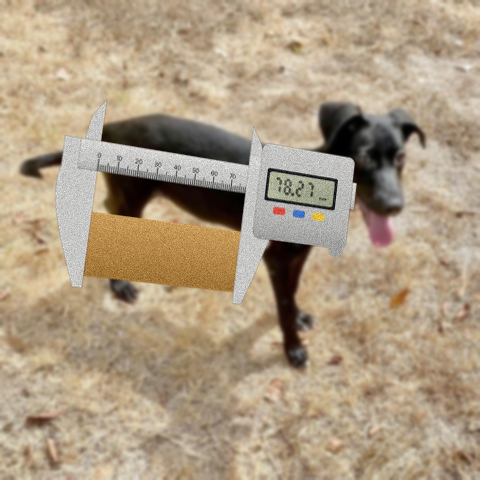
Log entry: 78.27 mm
